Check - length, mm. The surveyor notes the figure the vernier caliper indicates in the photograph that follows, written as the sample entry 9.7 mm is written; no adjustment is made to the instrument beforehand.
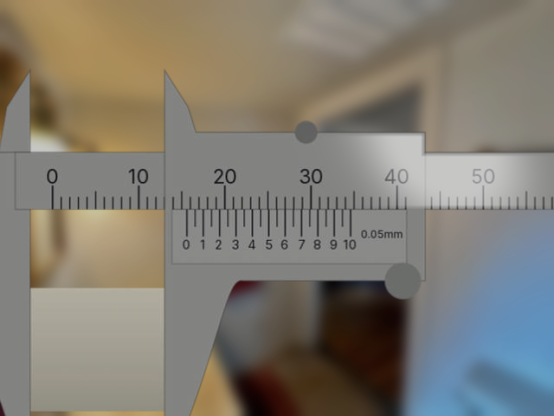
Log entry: 15.6 mm
